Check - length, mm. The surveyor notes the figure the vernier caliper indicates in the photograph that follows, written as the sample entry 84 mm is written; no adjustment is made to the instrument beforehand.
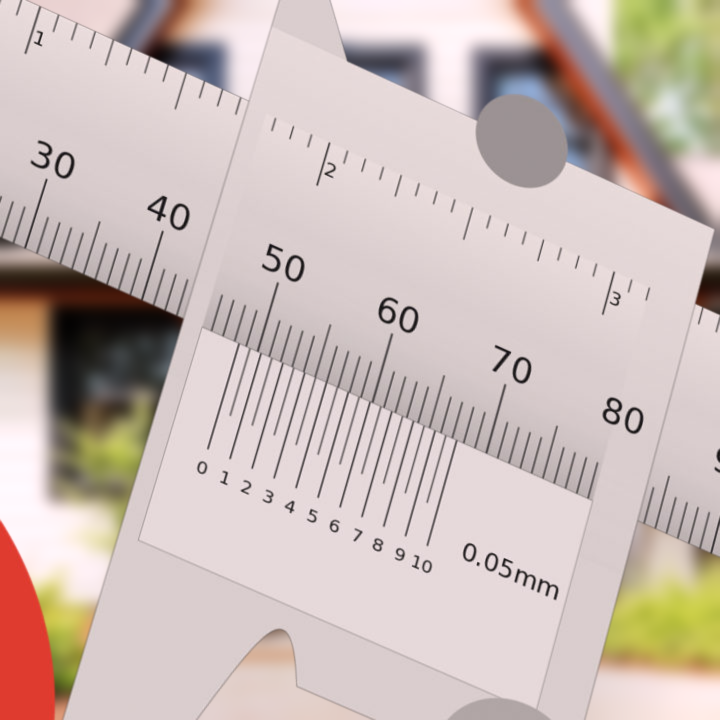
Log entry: 48.4 mm
